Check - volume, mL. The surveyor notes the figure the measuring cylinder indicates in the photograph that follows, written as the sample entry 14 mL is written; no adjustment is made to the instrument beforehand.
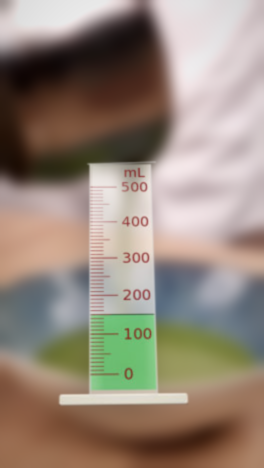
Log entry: 150 mL
